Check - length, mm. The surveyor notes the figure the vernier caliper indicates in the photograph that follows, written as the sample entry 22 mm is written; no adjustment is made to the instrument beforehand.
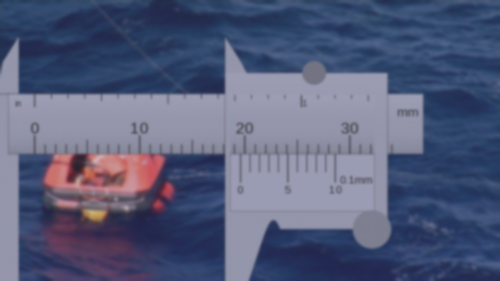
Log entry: 19.6 mm
